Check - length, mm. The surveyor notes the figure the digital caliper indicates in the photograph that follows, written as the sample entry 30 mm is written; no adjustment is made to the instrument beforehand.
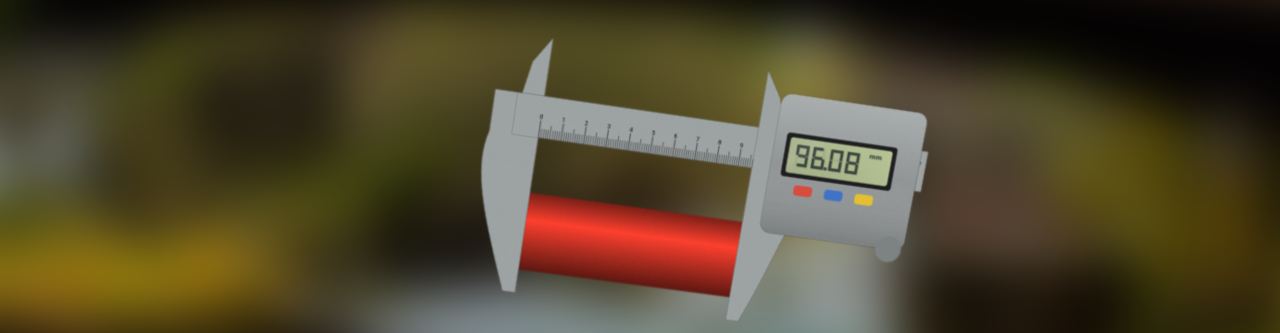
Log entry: 96.08 mm
